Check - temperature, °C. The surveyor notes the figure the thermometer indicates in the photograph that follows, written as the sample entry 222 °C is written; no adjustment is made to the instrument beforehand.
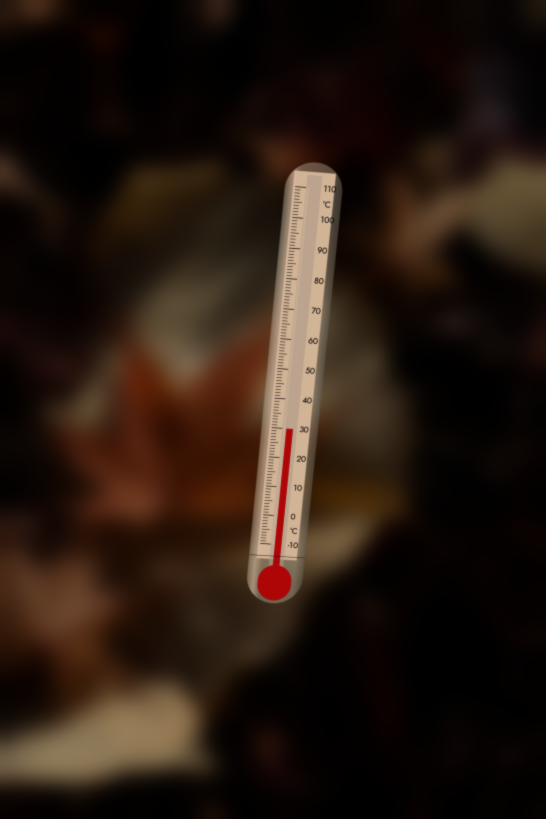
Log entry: 30 °C
